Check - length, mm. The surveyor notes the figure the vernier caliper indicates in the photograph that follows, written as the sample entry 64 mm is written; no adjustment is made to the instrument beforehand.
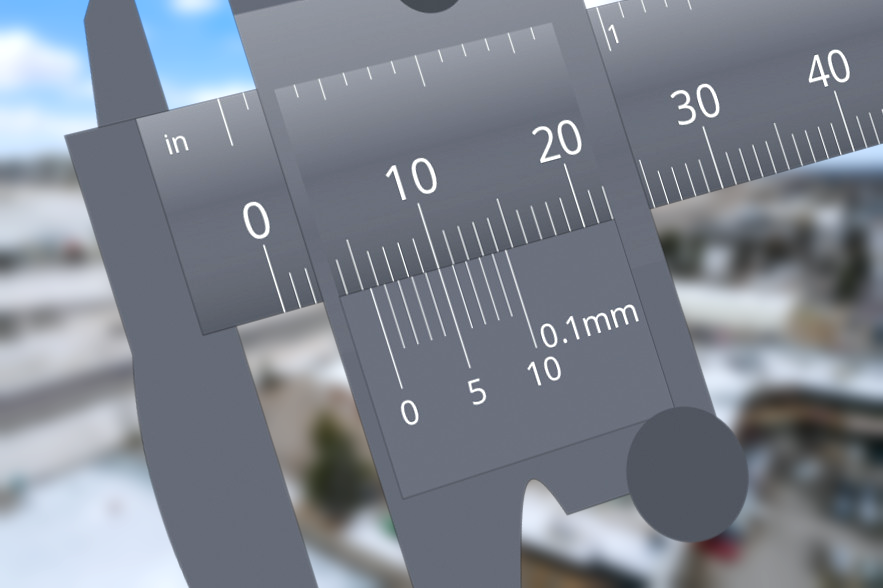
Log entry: 5.5 mm
